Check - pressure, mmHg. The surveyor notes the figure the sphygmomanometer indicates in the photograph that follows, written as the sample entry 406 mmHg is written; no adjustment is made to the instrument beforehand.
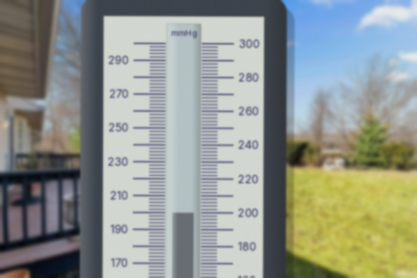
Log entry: 200 mmHg
